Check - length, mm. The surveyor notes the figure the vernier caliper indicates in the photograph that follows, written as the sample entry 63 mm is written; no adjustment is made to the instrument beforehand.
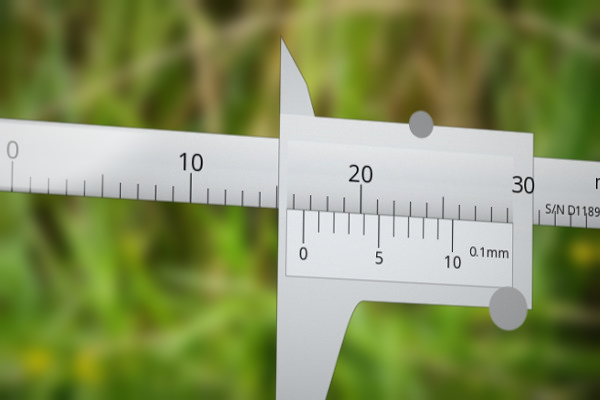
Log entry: 16.6 mm
